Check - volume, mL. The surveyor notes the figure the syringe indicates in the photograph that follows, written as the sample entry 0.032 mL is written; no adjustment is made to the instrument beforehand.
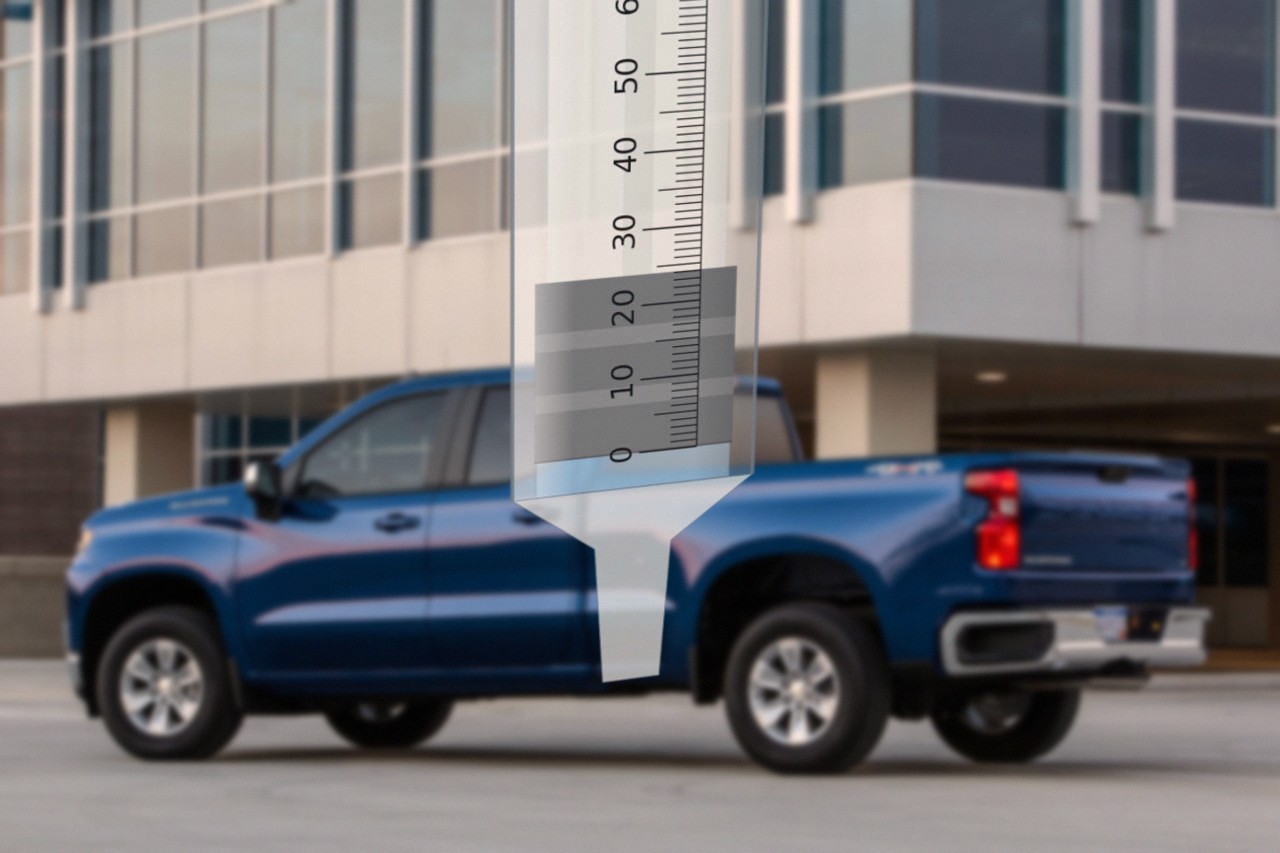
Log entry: 0 mL
